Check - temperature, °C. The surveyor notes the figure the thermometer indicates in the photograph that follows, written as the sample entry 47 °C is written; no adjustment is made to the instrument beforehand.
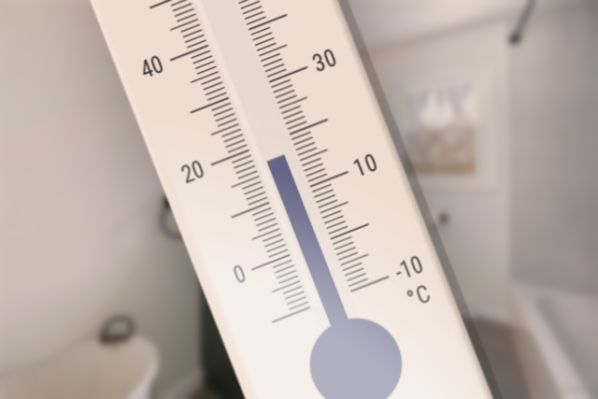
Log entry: 17 °C
